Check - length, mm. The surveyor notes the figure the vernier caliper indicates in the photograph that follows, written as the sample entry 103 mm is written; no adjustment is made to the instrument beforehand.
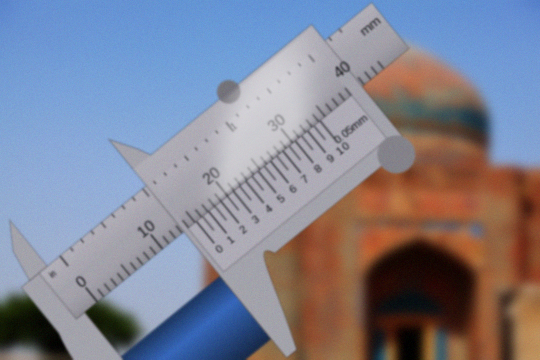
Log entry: 15.2 mm
